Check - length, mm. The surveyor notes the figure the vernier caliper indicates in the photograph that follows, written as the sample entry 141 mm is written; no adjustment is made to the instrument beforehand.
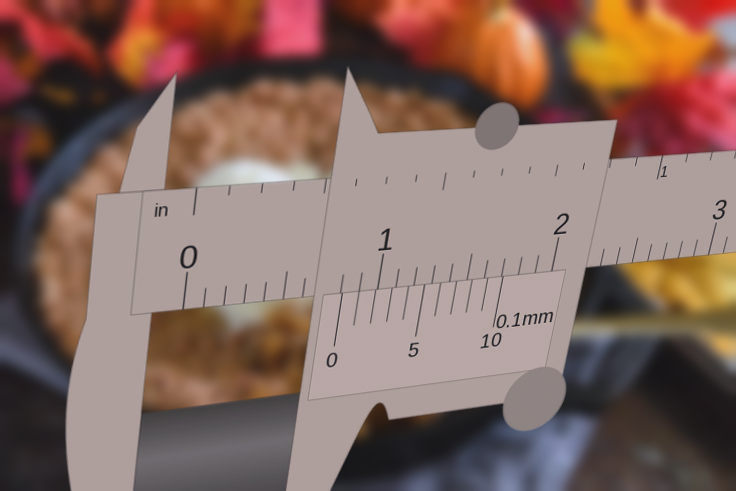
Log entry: 8.1 mm
